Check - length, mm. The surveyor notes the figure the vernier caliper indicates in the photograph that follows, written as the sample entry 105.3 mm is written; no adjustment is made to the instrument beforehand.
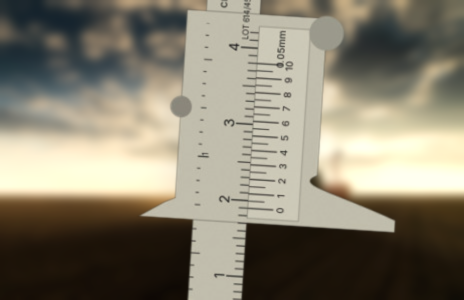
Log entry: 19.0 mm
